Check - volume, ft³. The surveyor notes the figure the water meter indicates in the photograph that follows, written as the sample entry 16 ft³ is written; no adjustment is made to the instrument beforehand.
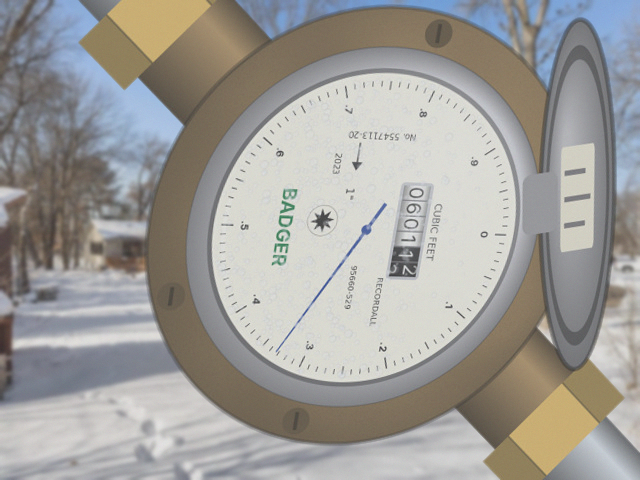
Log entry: 60112.33 ft³
